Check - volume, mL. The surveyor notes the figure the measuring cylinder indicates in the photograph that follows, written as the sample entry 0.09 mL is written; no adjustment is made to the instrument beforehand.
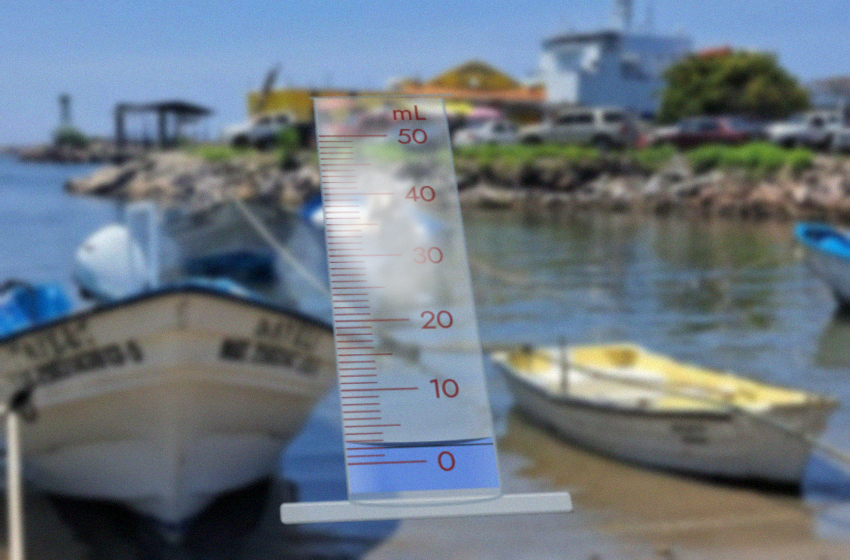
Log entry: 2 mL
